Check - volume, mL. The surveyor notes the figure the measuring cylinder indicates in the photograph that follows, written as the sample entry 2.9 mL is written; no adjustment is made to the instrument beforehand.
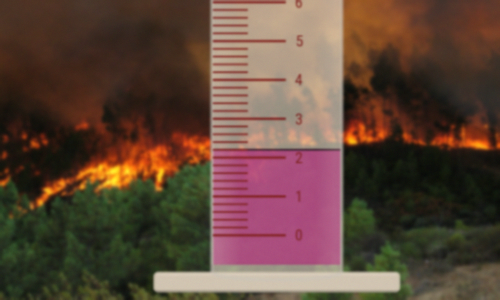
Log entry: 2.2 mL
